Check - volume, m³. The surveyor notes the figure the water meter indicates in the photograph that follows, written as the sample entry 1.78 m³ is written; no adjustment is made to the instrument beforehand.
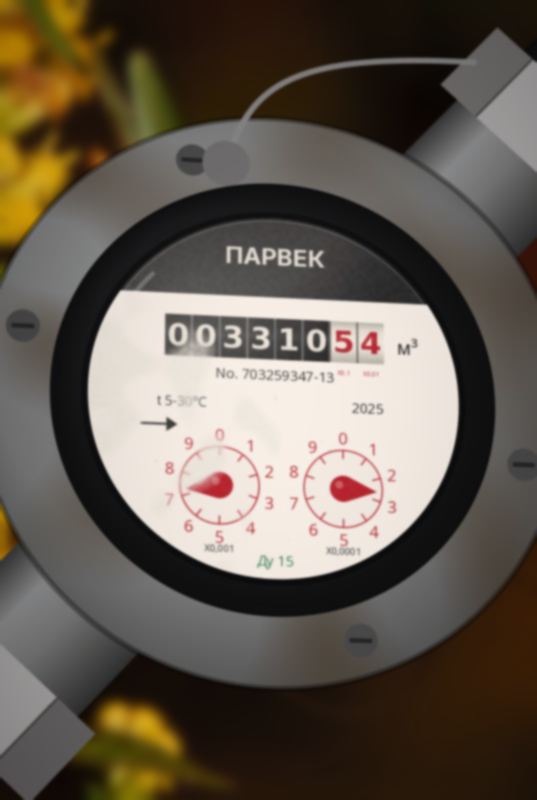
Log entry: 3310.5472 m³
